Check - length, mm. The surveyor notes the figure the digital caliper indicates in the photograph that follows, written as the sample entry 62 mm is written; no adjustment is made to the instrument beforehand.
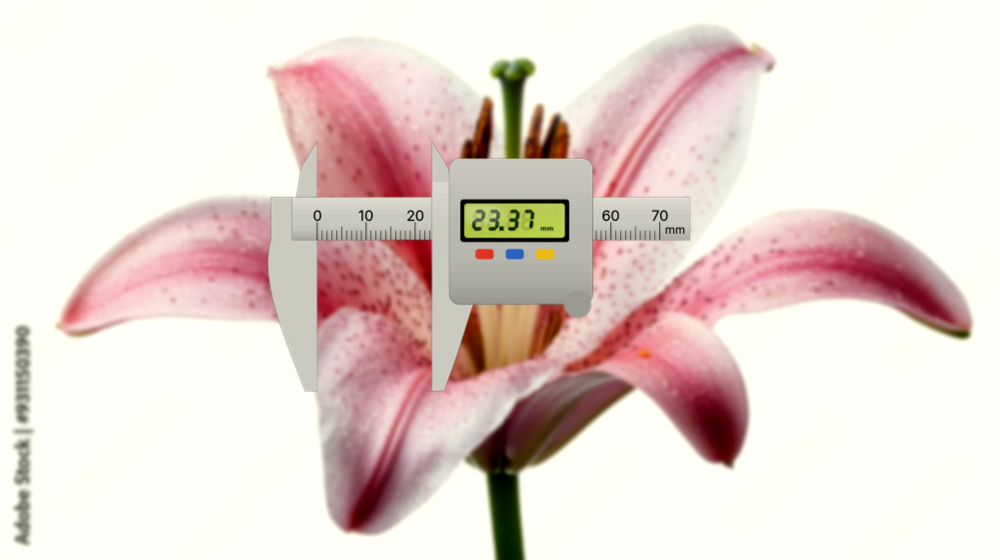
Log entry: 23.37 mm
